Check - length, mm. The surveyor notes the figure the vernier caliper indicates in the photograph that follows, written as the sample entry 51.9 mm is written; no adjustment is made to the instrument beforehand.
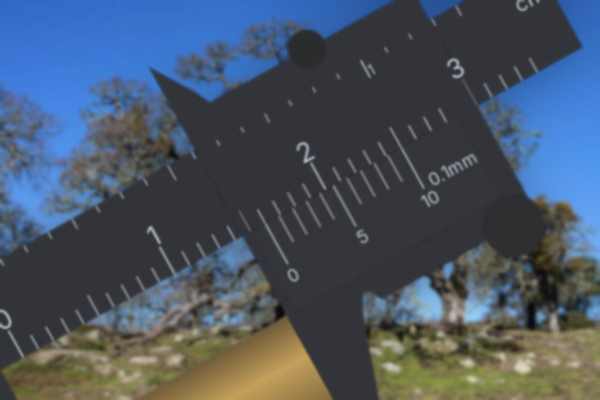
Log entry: 16.0 mm
